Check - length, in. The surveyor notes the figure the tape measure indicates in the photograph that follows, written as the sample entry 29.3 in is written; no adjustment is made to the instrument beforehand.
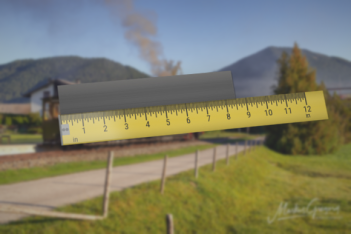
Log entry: 8.5 in
